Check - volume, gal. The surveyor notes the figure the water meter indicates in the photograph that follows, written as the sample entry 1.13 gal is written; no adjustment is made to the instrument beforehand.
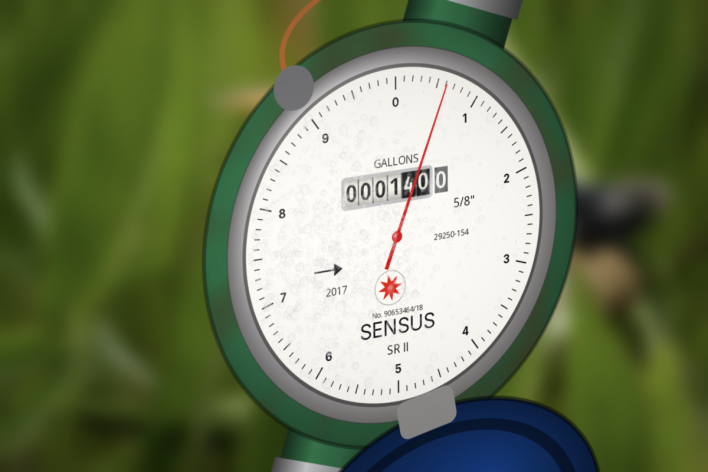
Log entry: 1400.6 gal
